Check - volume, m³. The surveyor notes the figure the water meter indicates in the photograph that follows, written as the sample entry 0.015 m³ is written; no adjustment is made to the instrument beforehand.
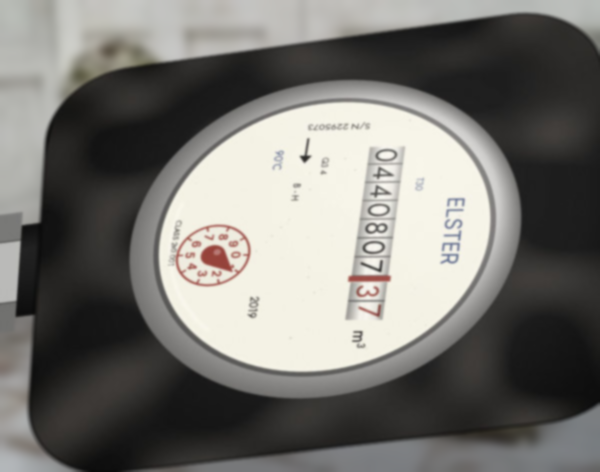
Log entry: 440807.371 m³
